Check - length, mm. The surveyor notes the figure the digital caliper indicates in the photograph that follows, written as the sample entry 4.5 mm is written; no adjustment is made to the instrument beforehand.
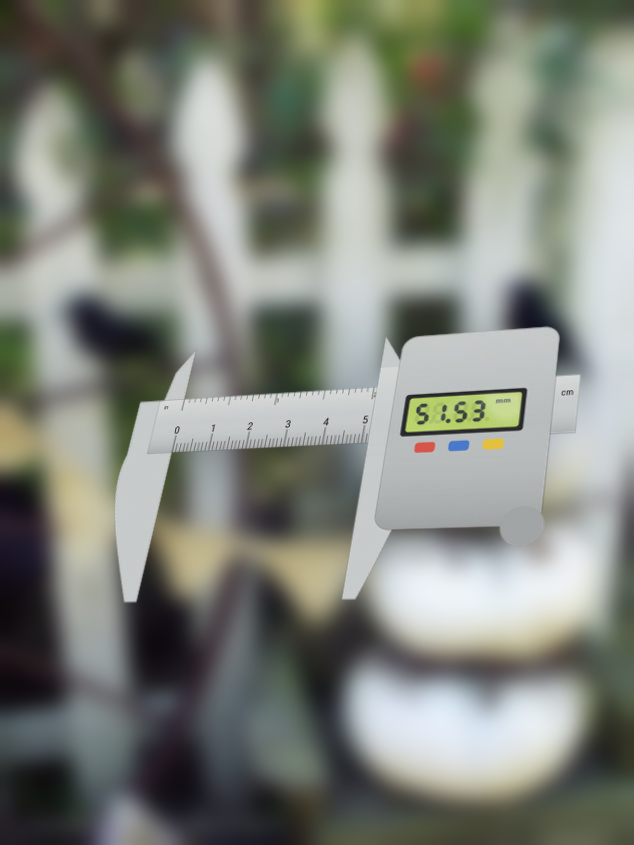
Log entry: 51.53 mm
